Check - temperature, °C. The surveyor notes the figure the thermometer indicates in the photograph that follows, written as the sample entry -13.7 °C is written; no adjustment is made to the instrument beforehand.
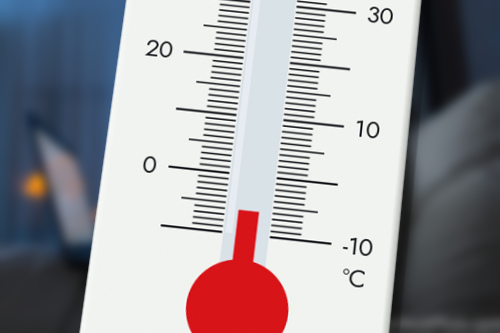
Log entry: -6 °C
